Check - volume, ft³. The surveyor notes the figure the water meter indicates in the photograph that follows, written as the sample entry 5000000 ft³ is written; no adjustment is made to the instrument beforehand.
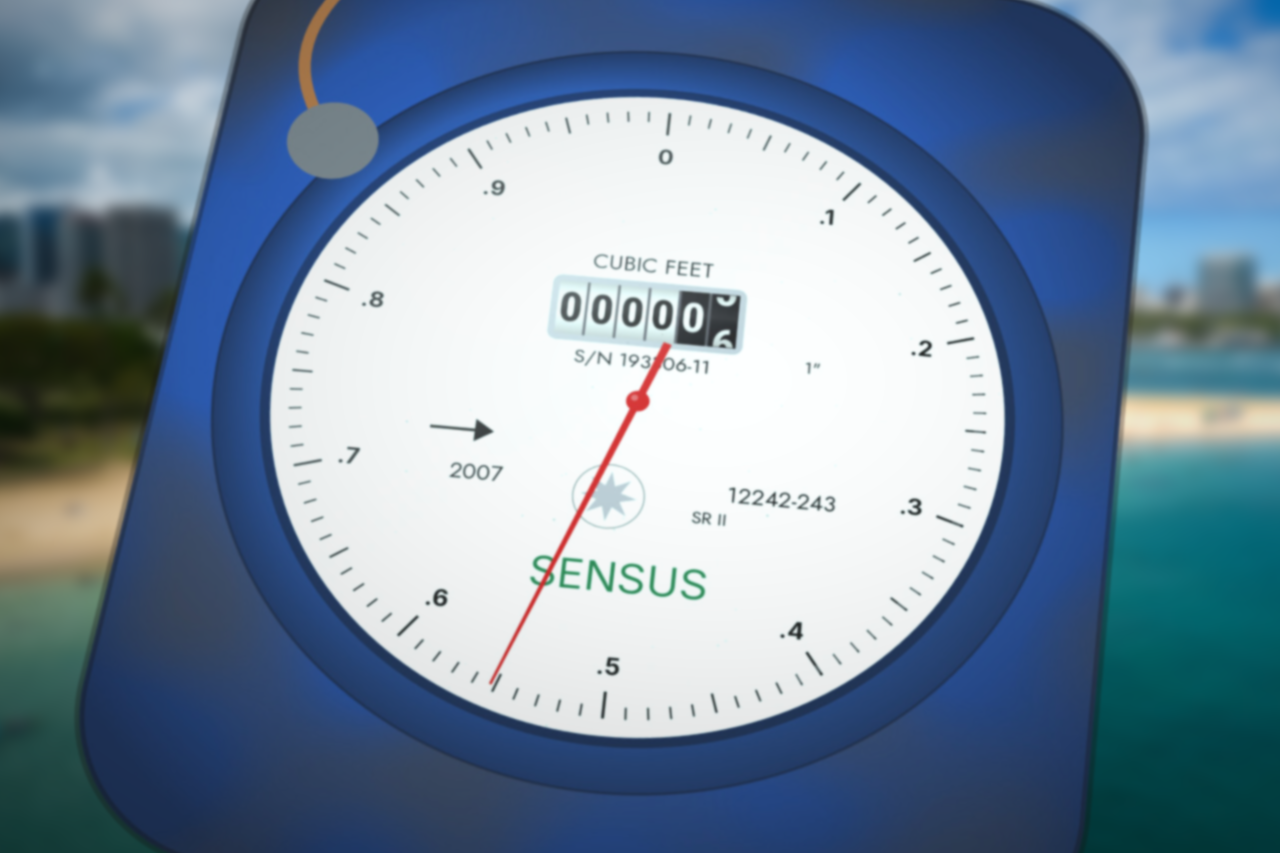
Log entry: 5.55 ft³
